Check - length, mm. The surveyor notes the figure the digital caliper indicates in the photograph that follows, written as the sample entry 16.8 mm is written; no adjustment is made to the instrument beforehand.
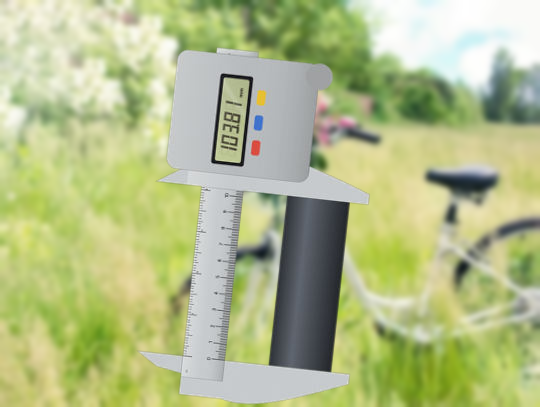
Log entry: 103.81 mm
